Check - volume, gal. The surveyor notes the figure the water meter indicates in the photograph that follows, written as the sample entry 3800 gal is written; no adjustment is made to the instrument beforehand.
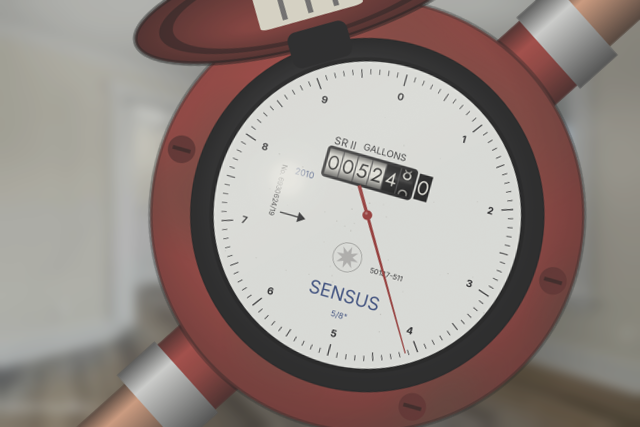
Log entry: 52484.1 gal
